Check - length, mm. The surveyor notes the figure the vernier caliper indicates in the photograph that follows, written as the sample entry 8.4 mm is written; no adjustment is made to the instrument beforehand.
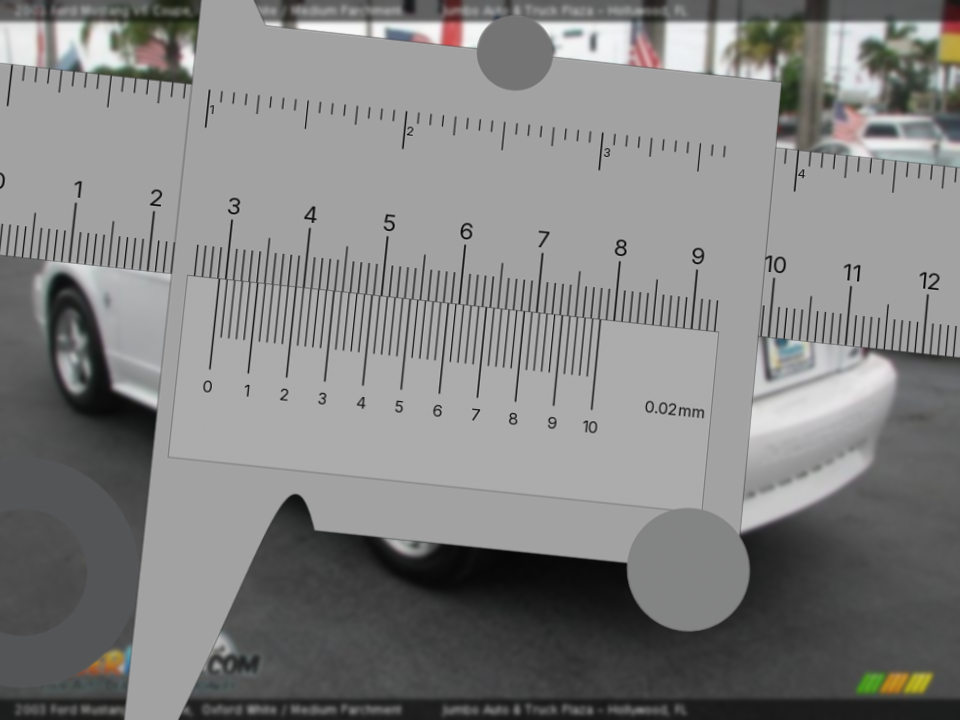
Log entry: 29.2 mm
